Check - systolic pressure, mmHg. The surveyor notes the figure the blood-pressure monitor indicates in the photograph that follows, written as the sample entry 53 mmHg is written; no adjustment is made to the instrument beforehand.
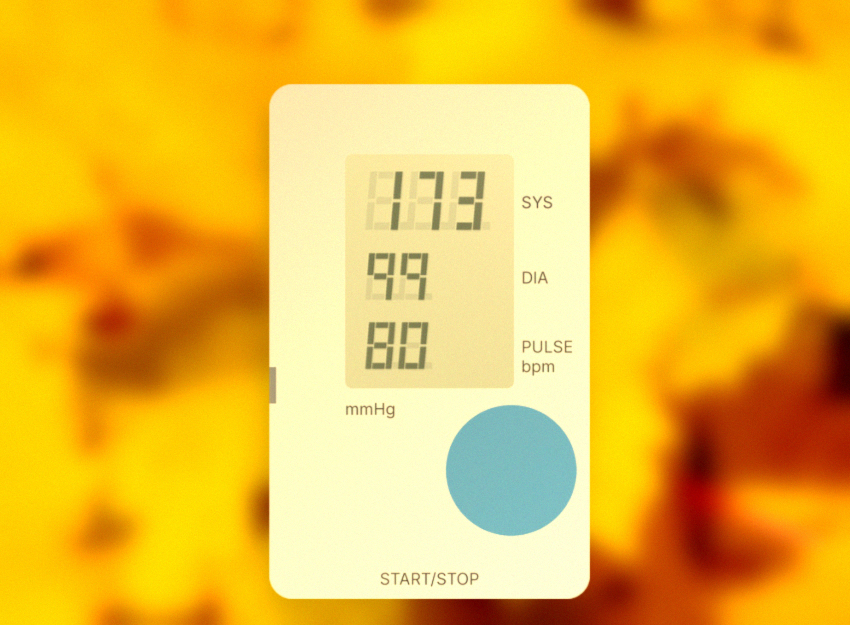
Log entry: 173 mmHg
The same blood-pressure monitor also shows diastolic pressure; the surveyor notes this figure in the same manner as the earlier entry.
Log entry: 99 mmHg
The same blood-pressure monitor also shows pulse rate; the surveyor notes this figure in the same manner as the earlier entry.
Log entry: 80 bpm
